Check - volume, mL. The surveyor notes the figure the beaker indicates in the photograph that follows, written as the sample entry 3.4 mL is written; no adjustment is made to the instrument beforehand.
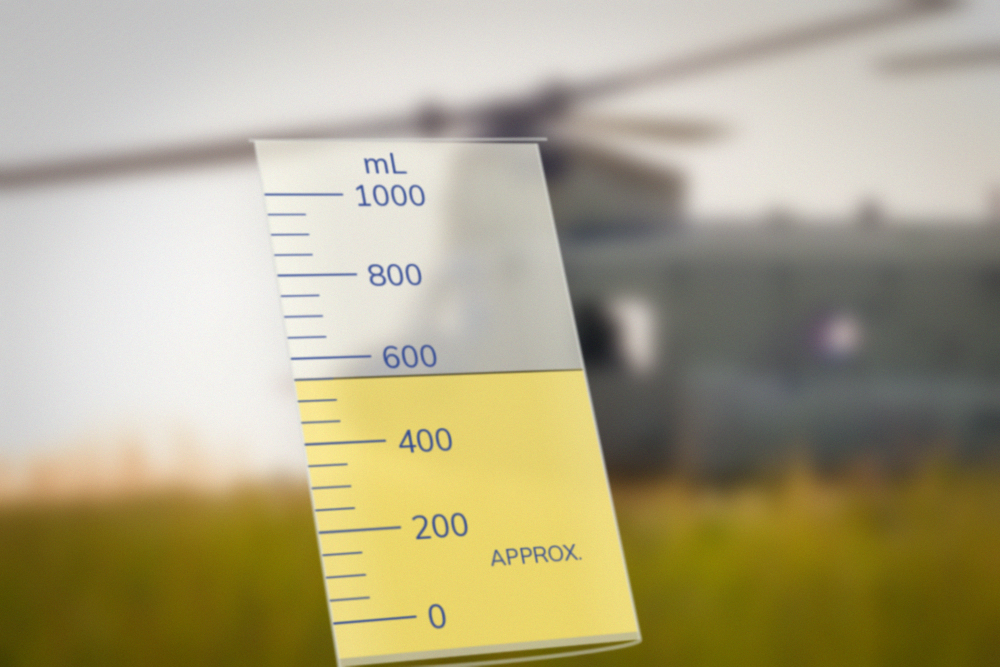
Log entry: 550 mL
